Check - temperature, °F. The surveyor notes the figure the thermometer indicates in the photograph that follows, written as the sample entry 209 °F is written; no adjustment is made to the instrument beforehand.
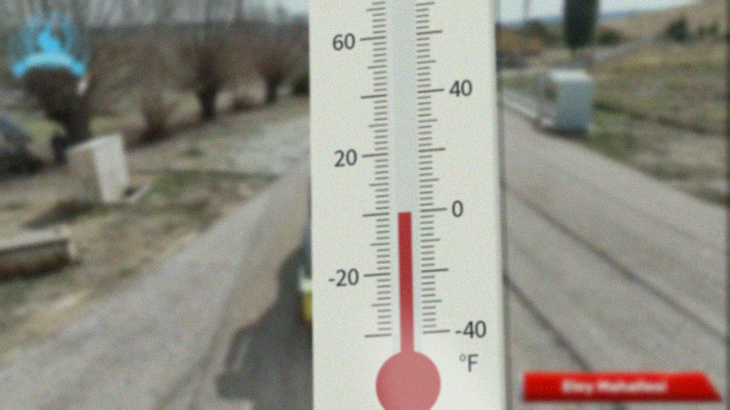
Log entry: 0 °F
